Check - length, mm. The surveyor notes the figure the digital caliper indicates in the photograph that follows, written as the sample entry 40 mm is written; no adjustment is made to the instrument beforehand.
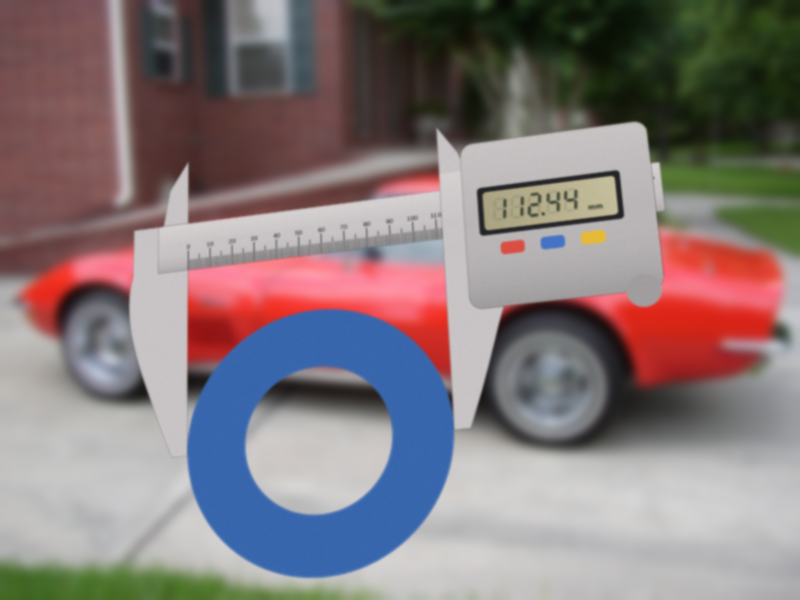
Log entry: 112.44 mm
